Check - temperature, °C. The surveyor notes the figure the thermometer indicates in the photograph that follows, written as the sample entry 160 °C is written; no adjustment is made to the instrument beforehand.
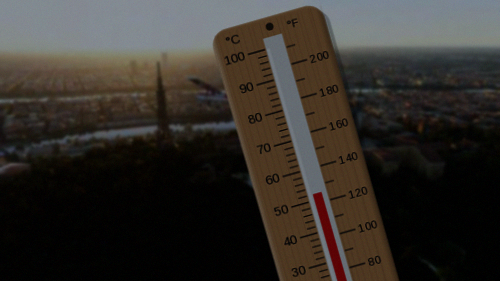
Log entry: 52 °C
